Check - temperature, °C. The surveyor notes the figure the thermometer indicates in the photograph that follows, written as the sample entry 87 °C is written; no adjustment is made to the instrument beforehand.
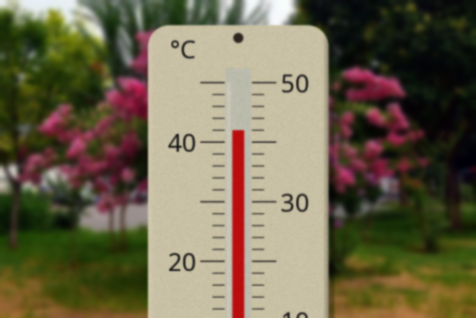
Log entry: 42 °C
